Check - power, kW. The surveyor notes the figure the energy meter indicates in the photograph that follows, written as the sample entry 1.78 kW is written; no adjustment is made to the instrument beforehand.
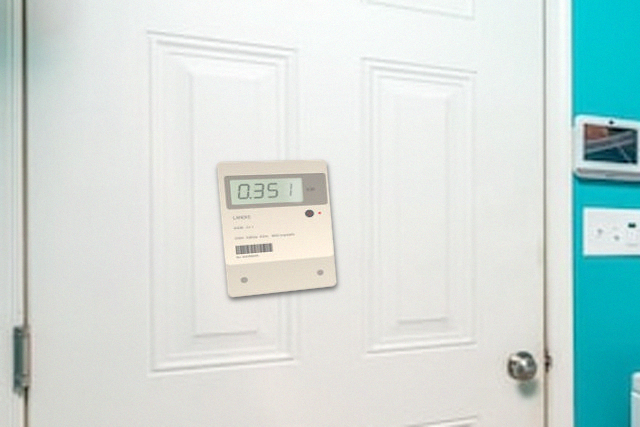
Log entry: 0.351 kW
